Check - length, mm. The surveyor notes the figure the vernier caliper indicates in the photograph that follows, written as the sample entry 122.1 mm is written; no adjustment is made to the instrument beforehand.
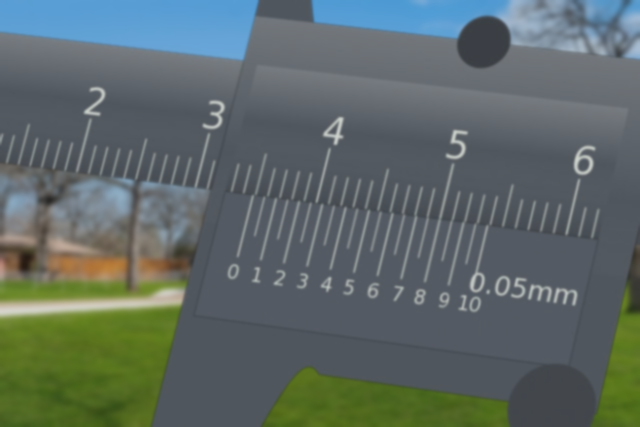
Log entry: 34.8 mm
